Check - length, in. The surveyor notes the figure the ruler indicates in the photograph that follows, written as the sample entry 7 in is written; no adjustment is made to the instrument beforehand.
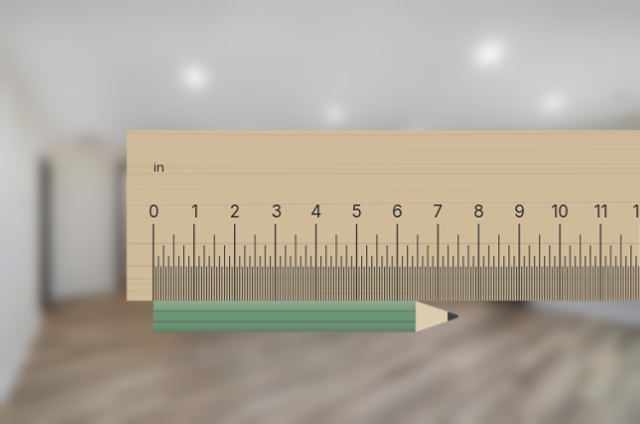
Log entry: 7.5 in
